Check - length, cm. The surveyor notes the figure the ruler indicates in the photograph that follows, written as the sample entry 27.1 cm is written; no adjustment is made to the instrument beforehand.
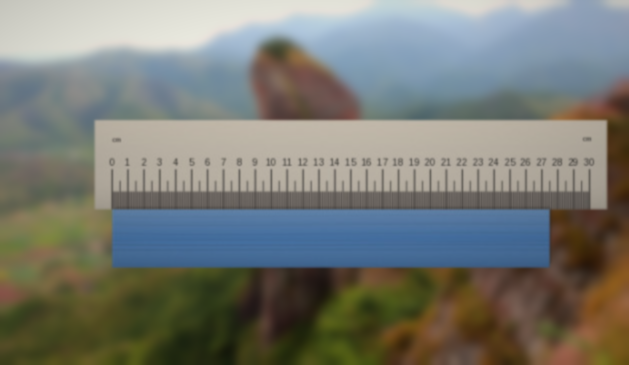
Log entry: 27.5 cm
